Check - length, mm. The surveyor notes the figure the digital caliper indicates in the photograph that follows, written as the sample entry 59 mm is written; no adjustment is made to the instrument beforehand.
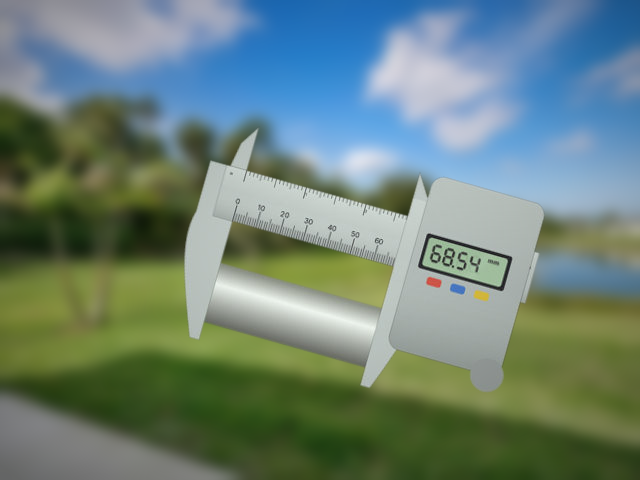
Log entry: 68.54 mm
